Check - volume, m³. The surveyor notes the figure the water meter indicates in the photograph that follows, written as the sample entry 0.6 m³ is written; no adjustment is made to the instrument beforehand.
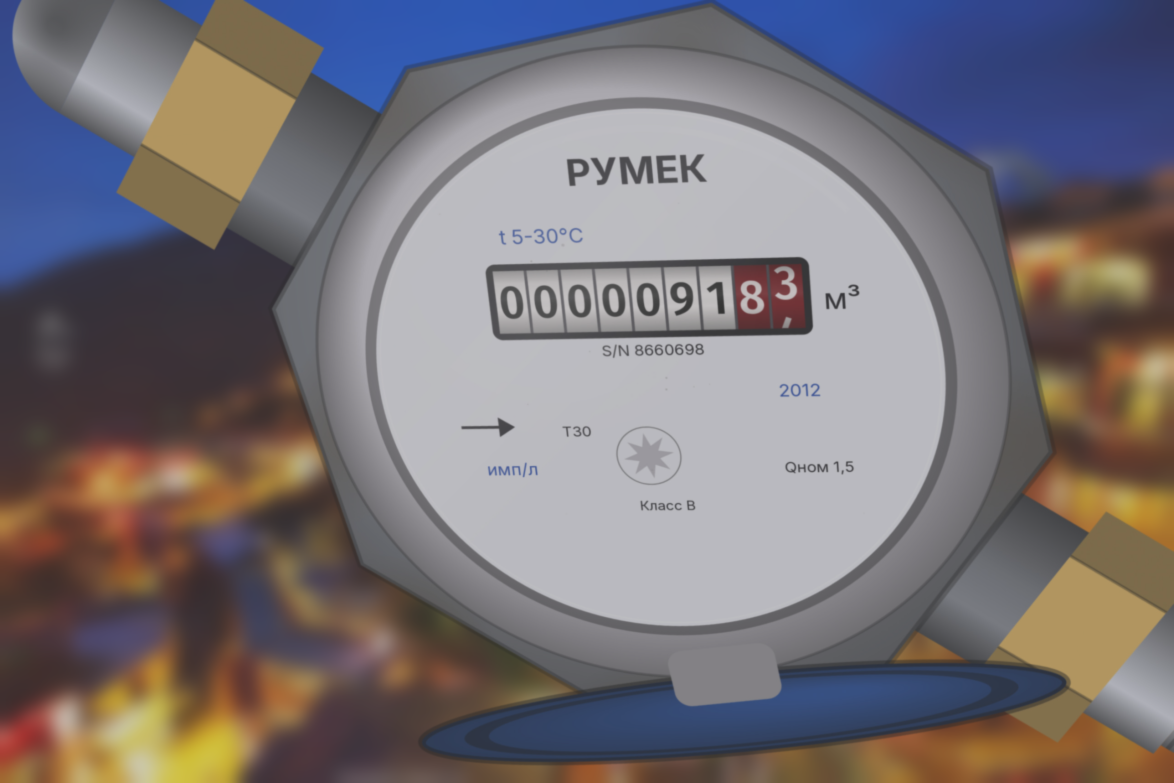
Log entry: 91.83 m³
